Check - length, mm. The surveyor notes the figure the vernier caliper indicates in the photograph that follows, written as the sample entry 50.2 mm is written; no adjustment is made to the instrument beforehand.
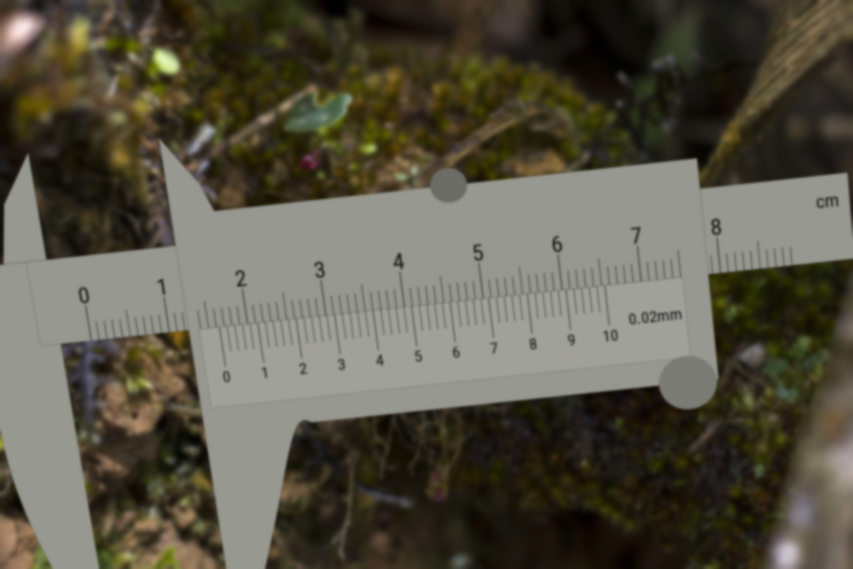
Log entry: 16.4 mm
